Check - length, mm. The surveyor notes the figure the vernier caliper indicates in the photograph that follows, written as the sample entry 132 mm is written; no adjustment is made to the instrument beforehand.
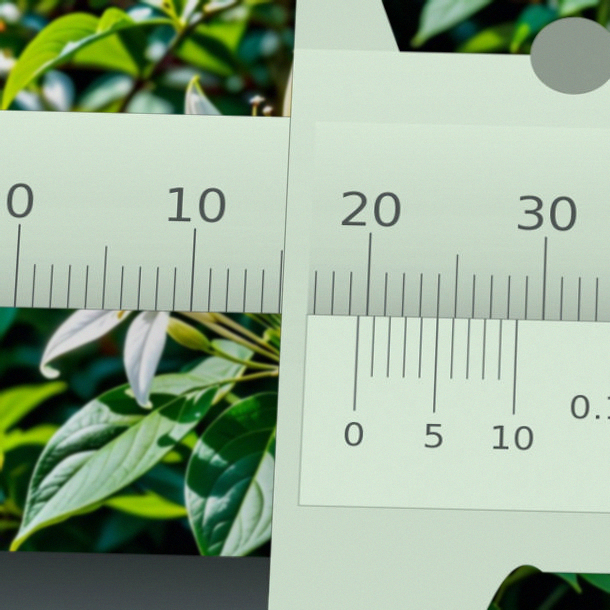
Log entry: 19.5 mm
